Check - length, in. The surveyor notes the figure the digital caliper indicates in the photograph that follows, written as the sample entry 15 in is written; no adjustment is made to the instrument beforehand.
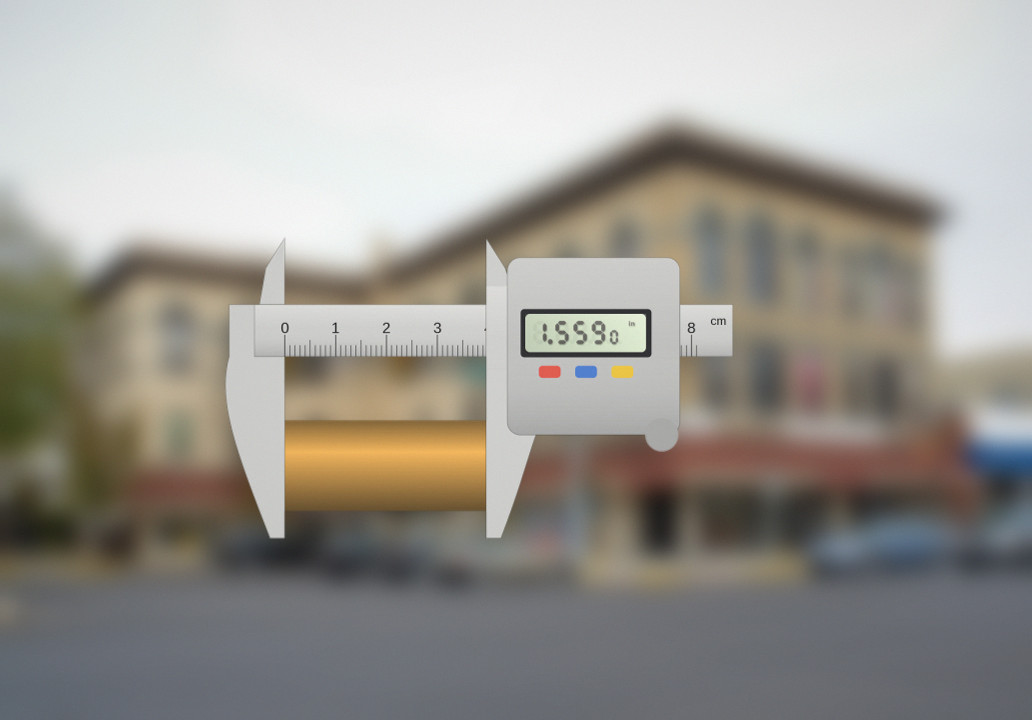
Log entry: 1.5590 in
